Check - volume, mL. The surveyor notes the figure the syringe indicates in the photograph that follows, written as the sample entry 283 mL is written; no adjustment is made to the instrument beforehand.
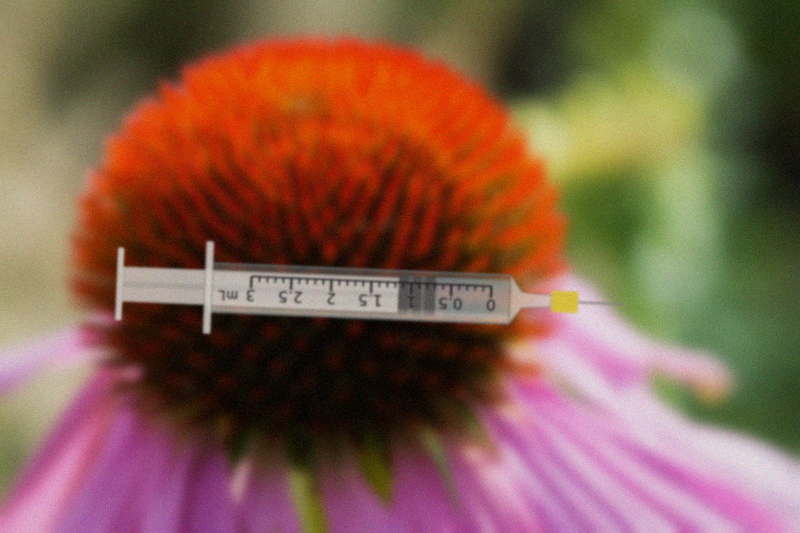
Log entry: 0.7 mL
